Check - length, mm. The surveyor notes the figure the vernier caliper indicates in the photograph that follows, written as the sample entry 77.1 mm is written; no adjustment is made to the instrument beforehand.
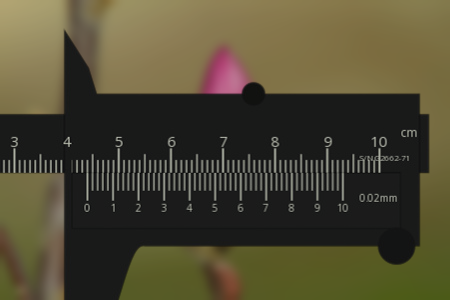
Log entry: 44.0 mm
